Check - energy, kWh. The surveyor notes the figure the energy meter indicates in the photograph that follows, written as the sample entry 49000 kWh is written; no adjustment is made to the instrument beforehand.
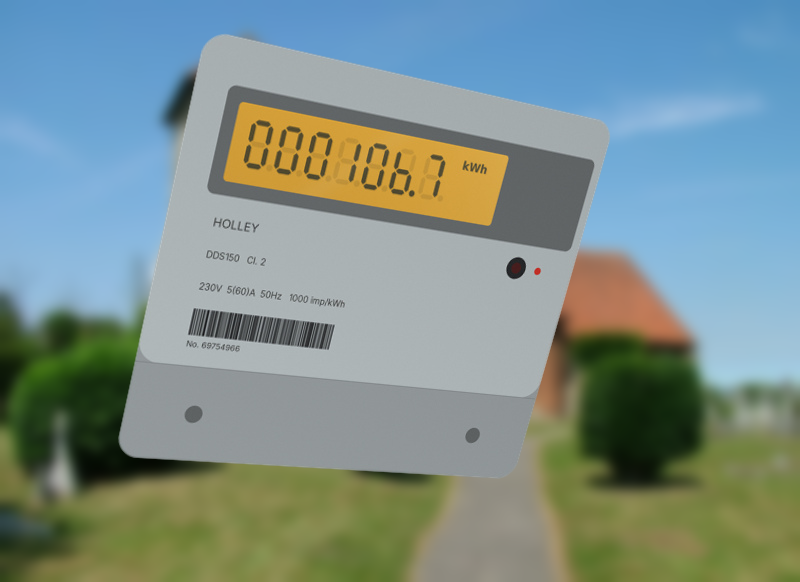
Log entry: 106.7 kWh
